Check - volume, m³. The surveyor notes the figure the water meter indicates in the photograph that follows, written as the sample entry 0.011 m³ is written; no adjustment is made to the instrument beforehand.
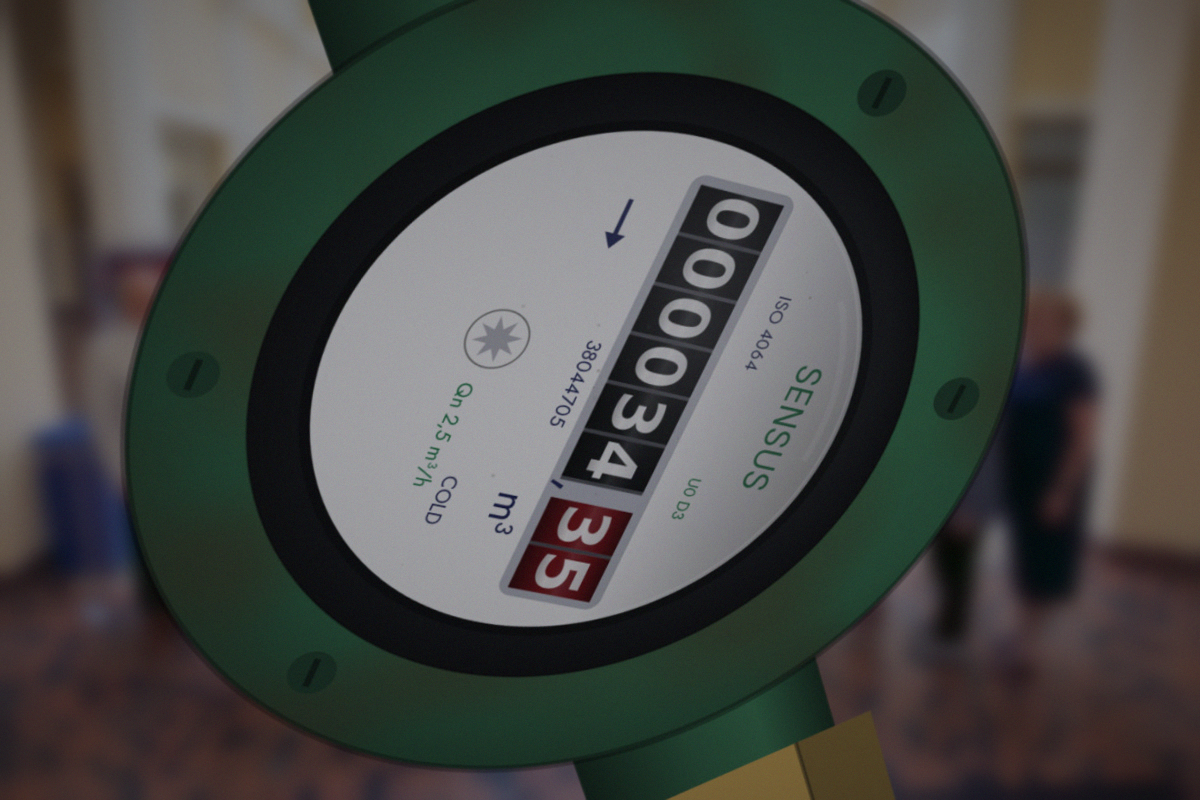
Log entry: 34.35 m³
